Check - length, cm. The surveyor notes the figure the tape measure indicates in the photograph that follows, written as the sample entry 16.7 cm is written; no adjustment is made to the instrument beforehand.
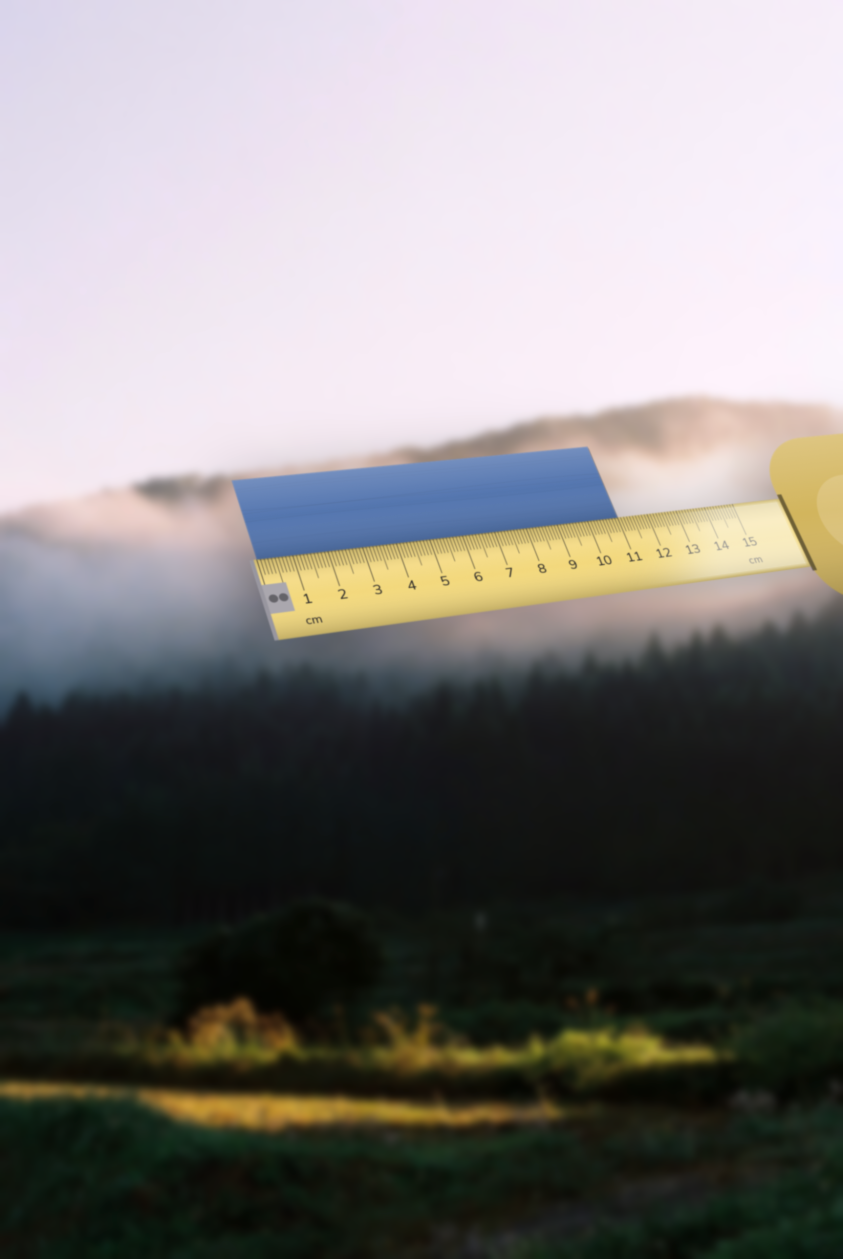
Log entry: 11 cm
